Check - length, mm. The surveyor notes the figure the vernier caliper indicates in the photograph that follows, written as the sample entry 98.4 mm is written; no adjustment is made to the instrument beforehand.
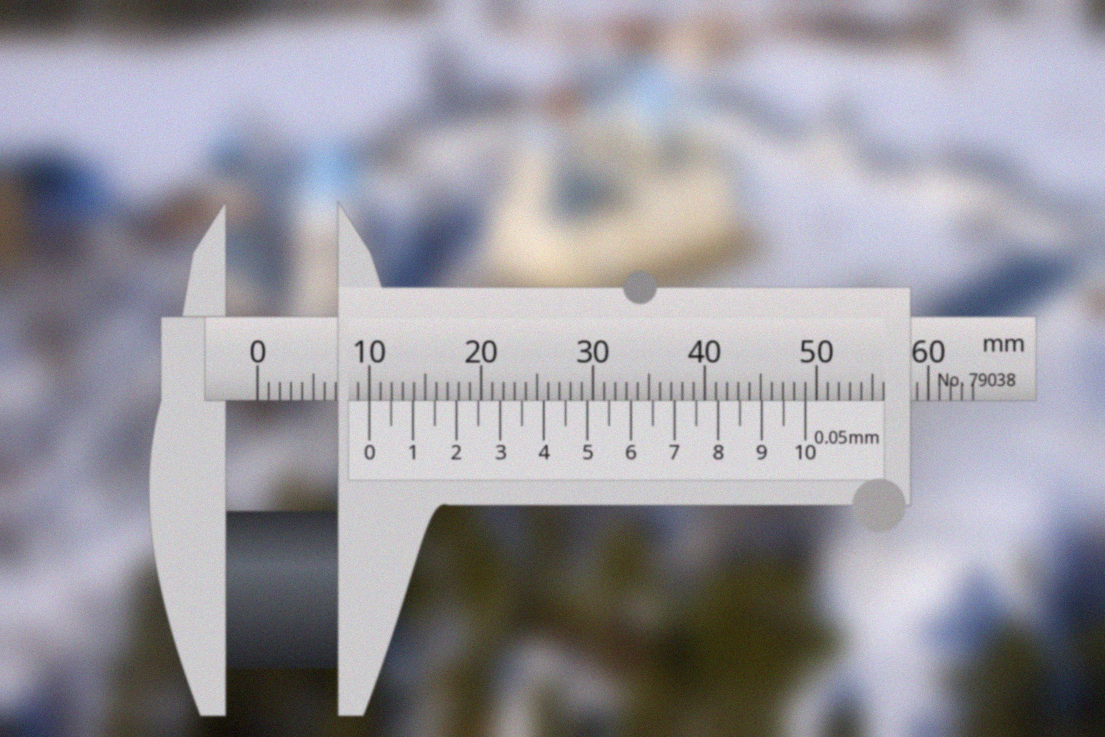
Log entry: 10.0 mm
